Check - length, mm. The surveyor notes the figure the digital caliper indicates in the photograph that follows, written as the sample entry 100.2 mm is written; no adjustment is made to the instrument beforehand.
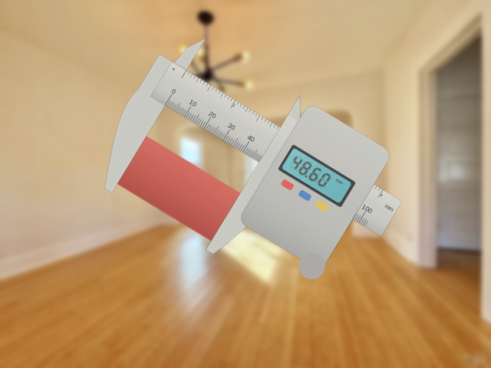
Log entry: 48.60 mm
